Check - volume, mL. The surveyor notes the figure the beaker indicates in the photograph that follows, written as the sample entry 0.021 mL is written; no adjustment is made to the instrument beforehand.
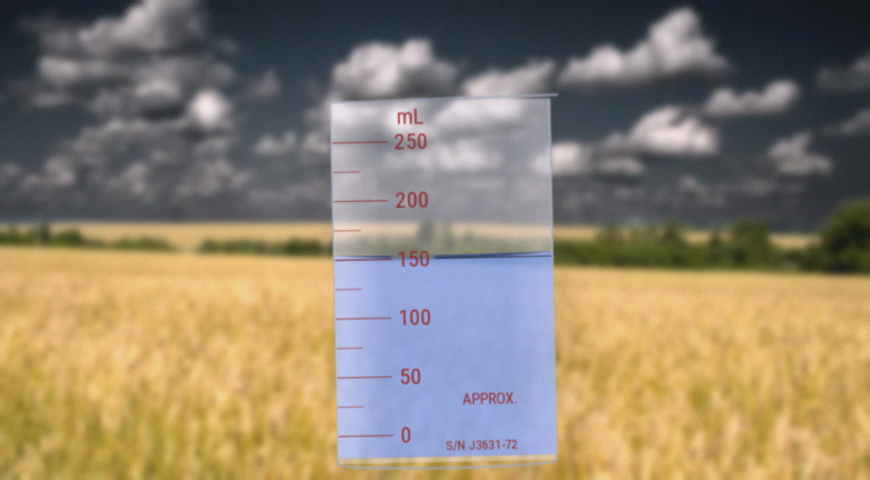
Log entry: 150 mL
